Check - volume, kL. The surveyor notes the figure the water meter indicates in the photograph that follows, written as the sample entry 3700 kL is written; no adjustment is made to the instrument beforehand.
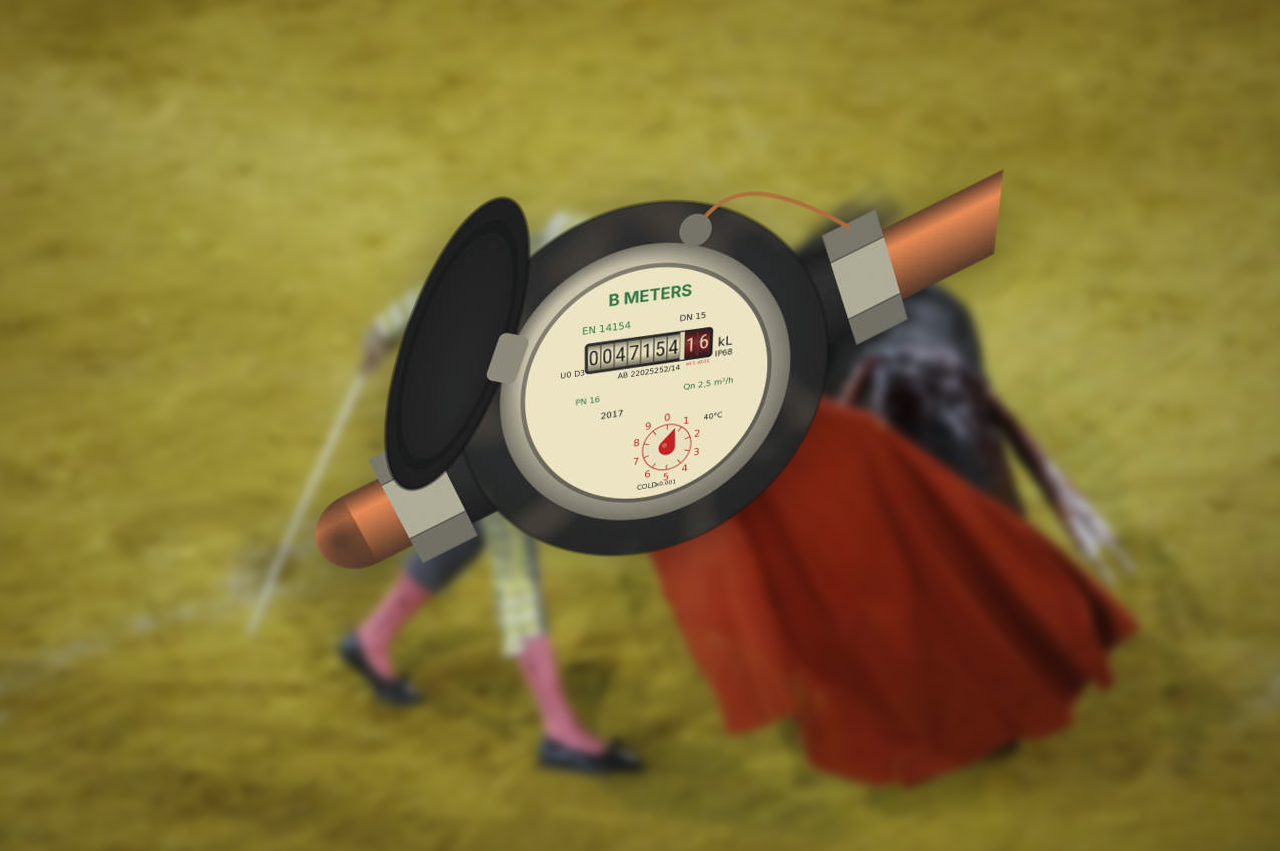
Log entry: 47154.160 kL
